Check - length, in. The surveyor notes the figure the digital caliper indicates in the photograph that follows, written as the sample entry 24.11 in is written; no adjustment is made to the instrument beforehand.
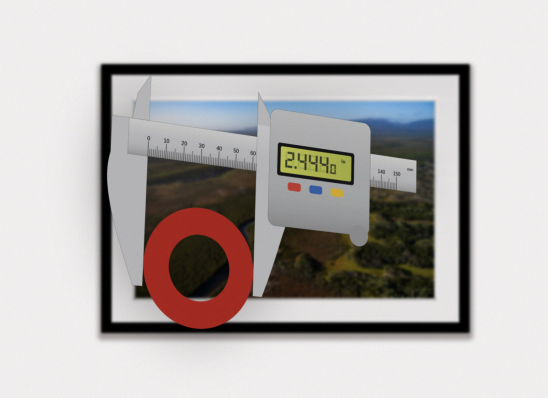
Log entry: 2.4440 in
